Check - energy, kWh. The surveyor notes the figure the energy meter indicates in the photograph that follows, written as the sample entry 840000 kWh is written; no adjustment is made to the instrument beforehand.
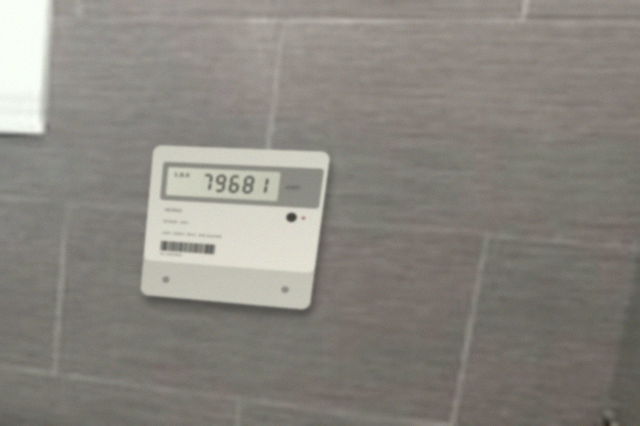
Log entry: 79681 kWh
